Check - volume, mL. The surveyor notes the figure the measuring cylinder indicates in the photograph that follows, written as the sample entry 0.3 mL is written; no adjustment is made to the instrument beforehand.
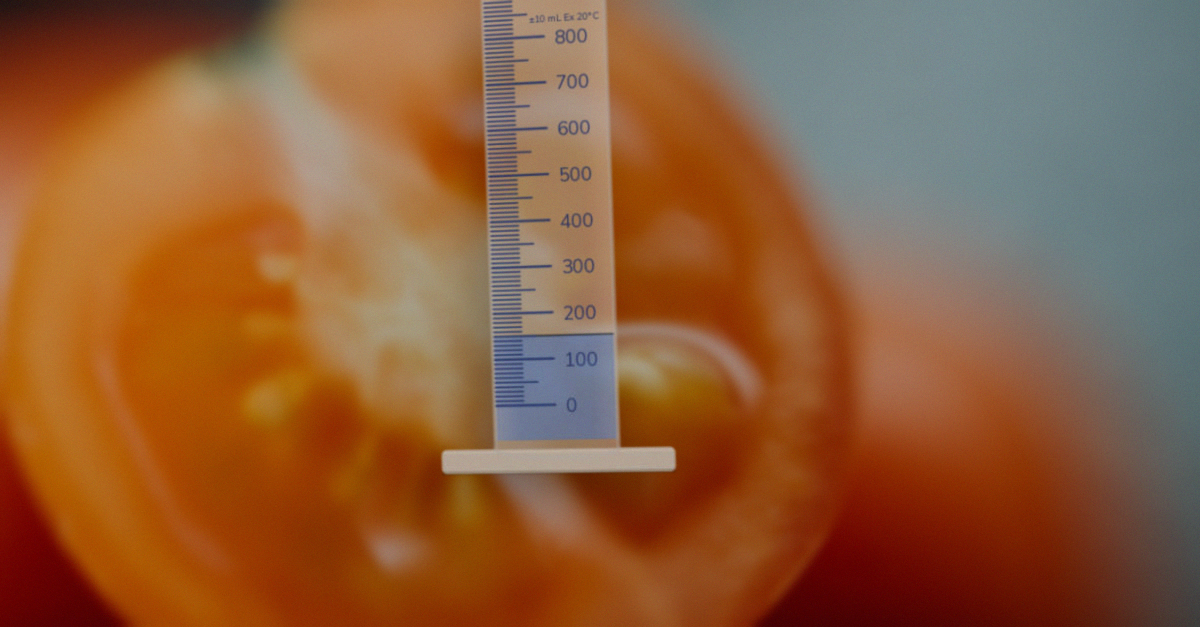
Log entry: 150 mL
